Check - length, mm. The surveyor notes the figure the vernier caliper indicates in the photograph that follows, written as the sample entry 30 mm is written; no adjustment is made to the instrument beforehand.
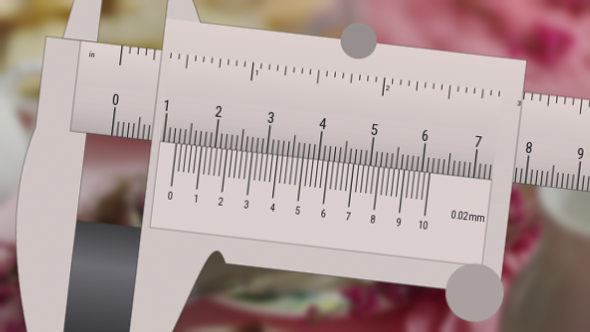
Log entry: 12.5 mm
